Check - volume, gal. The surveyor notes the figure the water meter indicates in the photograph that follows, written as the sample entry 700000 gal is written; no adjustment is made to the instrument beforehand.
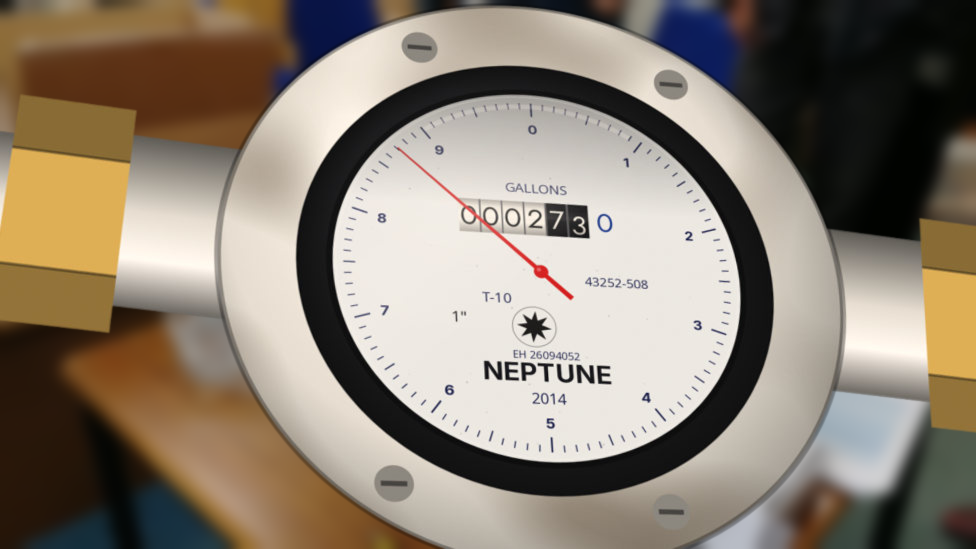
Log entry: 2728.7 gal
